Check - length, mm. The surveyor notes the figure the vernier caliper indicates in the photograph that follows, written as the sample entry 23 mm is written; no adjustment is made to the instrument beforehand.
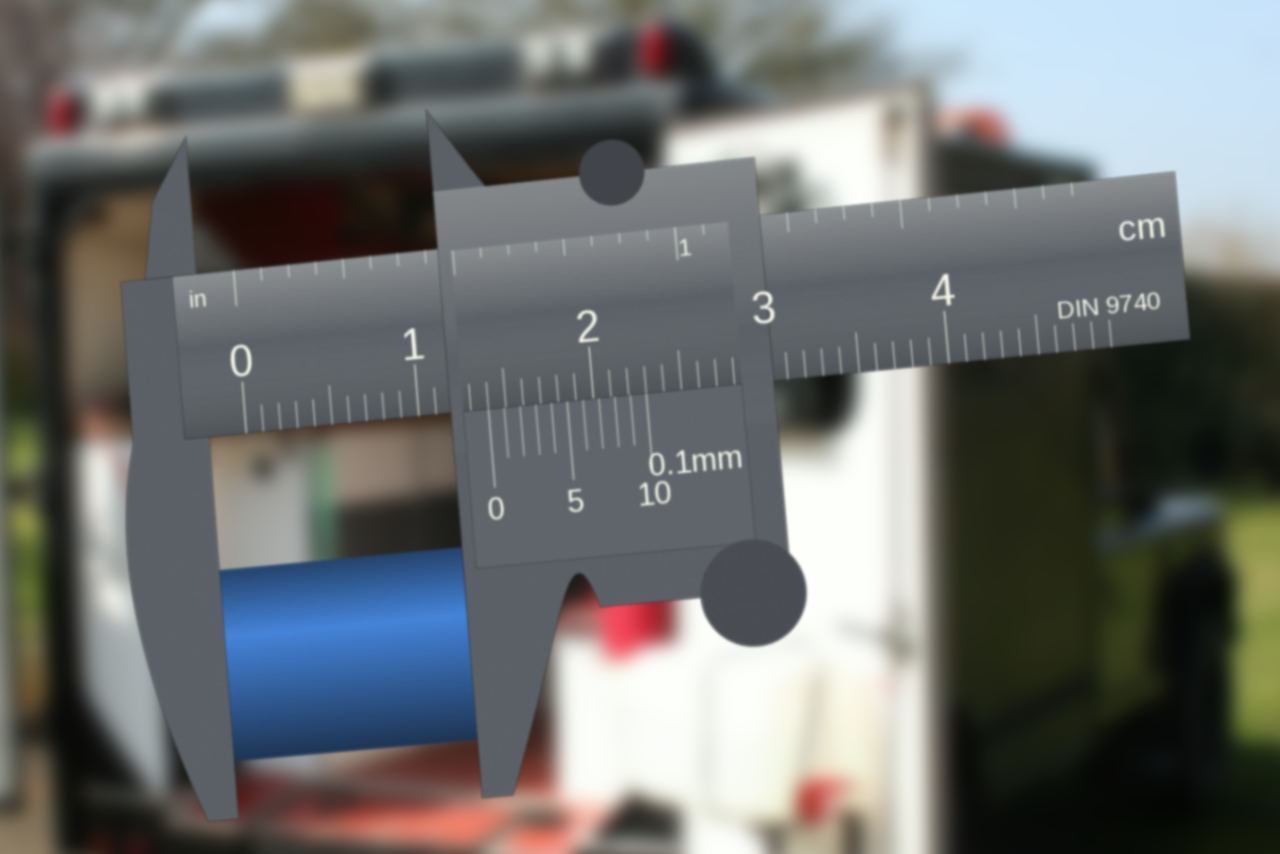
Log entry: 14.0 mm
